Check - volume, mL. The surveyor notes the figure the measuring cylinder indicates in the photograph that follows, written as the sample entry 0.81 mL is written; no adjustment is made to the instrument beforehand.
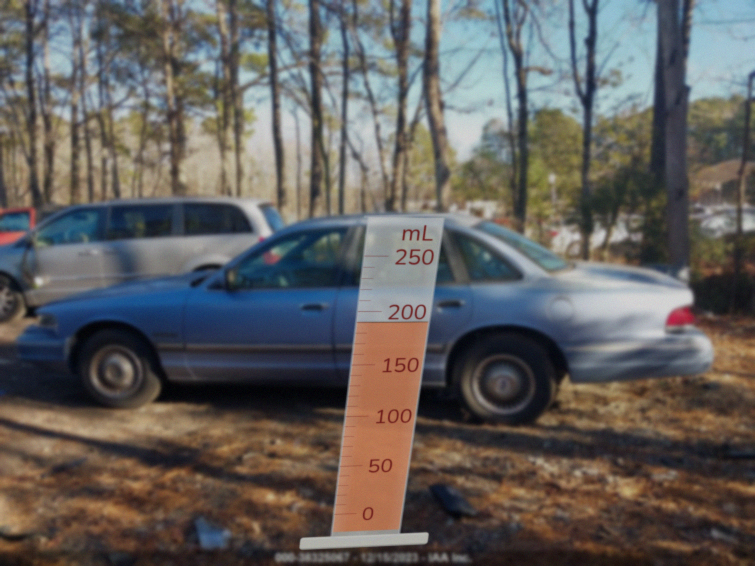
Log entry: 190 mL
